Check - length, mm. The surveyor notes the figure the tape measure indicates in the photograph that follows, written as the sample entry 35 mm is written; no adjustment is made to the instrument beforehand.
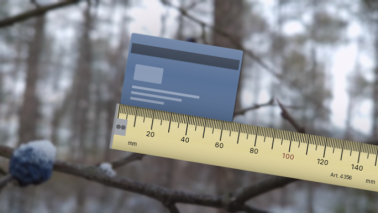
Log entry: 65 mm
